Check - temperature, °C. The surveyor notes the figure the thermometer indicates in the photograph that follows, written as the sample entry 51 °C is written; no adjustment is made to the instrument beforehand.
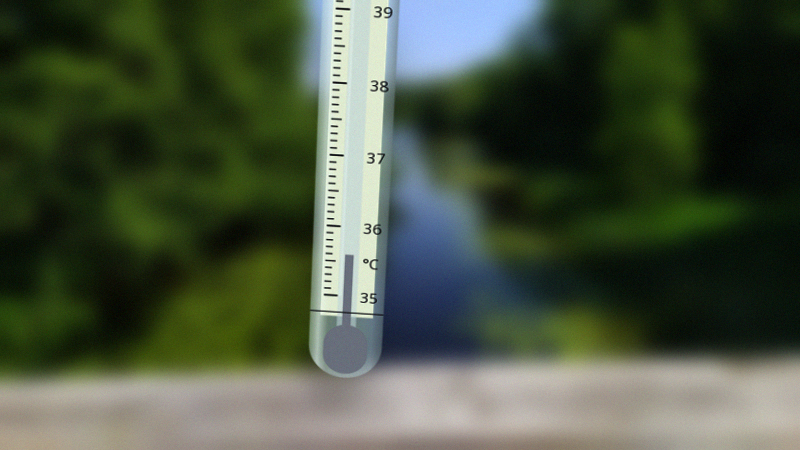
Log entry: 35.6 °C
